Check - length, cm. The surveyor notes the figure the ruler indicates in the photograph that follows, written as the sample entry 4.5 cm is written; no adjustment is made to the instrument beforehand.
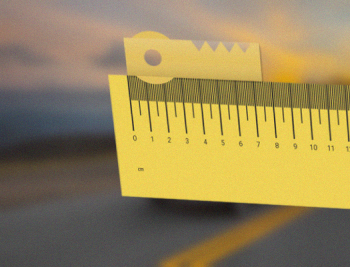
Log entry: 7.5 cm
